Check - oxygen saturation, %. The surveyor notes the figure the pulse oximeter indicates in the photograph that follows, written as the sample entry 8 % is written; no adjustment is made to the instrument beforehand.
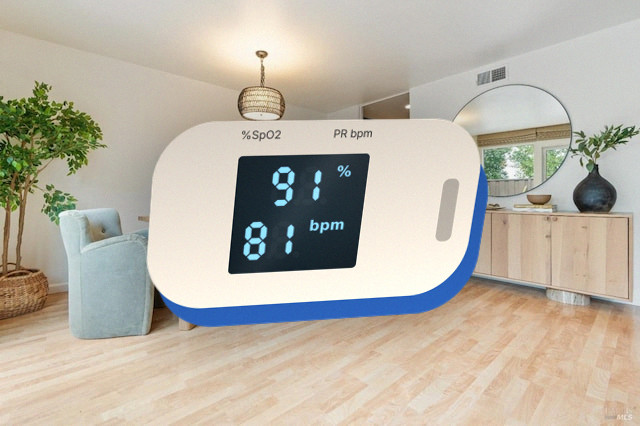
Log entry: 91 %
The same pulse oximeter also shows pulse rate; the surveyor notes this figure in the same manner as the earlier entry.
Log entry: 81 bpm
